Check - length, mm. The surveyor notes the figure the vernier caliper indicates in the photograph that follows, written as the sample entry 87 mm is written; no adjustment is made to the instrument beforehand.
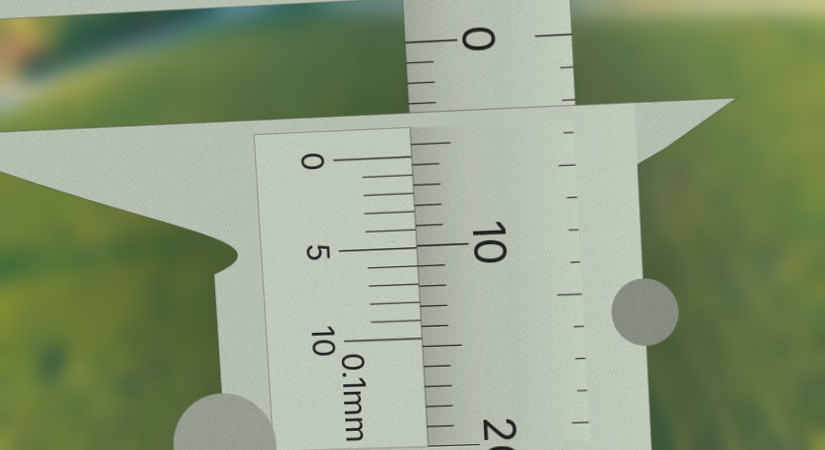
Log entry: 5.6 mm
